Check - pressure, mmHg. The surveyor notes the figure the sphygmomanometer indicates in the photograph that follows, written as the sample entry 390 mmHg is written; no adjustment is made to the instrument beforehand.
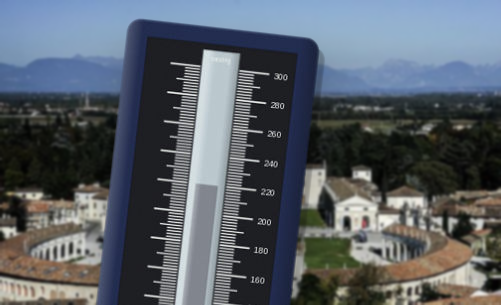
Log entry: 220 mmHg
